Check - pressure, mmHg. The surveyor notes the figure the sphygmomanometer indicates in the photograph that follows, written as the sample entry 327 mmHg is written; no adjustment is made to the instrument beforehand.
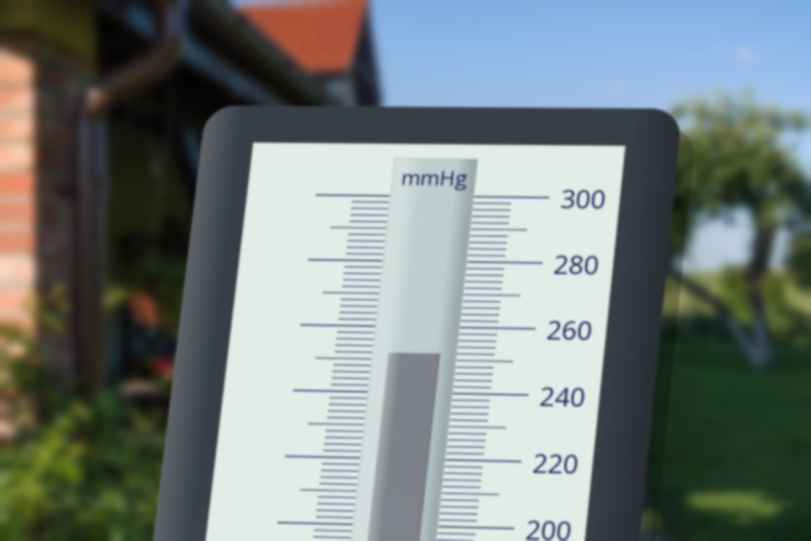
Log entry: 252 mmHg
